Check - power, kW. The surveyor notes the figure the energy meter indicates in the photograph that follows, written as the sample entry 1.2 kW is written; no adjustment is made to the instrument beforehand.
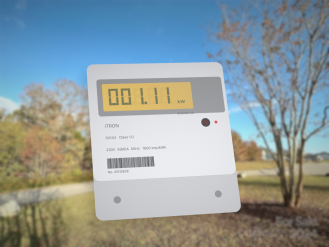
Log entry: 1.11 kW
